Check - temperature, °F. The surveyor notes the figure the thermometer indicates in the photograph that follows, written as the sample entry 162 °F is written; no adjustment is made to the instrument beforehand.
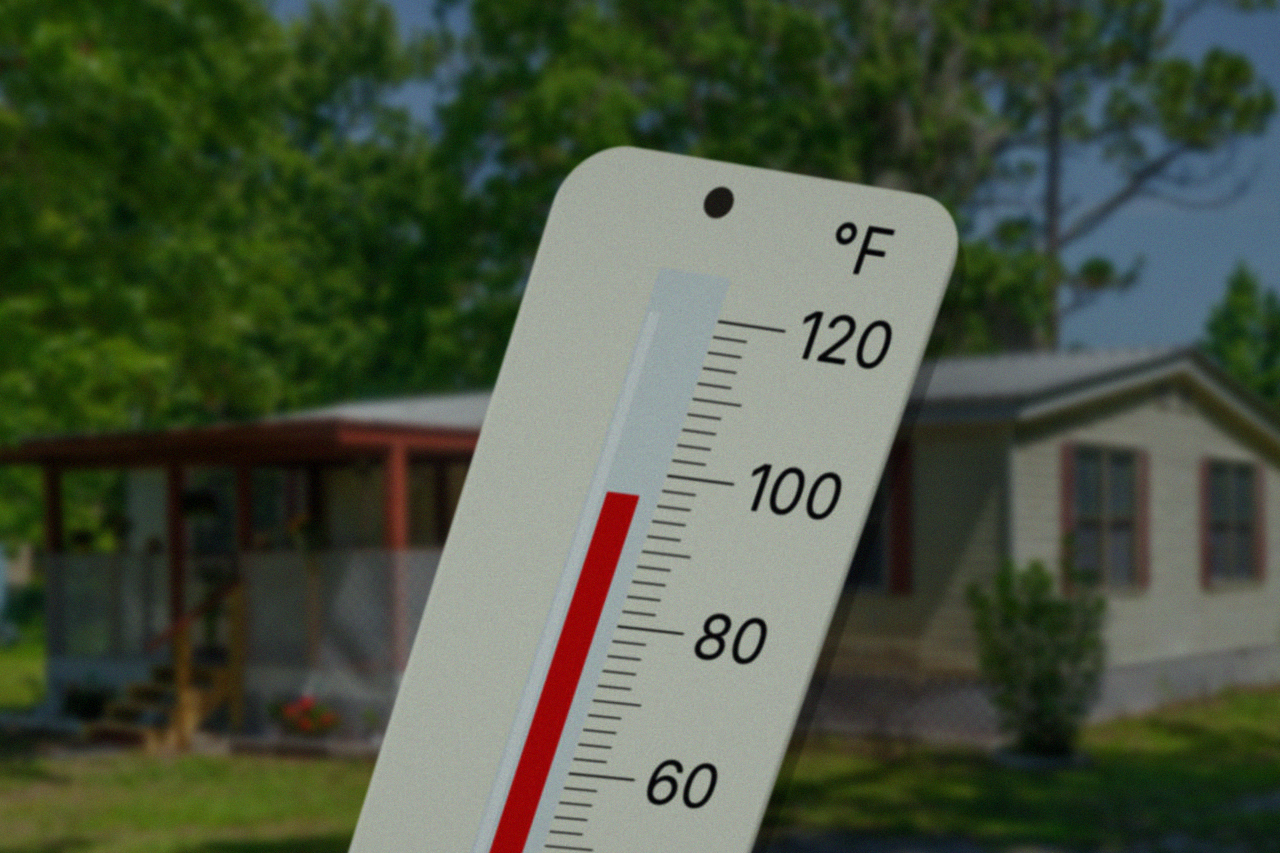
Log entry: 97 °F
